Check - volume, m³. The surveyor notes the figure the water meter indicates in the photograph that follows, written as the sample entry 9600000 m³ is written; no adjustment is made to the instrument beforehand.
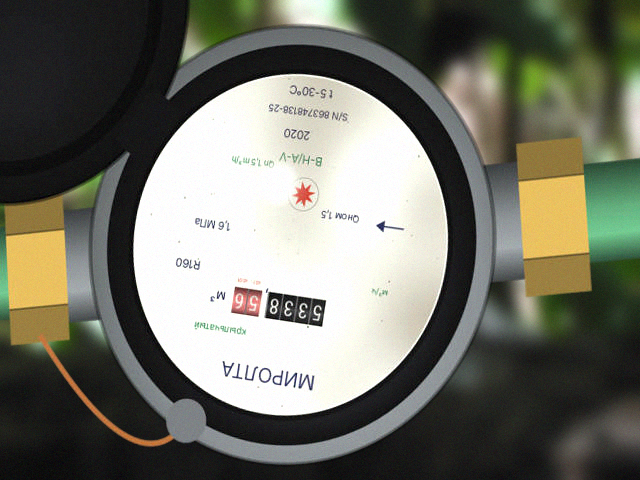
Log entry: 5338.56 m³
